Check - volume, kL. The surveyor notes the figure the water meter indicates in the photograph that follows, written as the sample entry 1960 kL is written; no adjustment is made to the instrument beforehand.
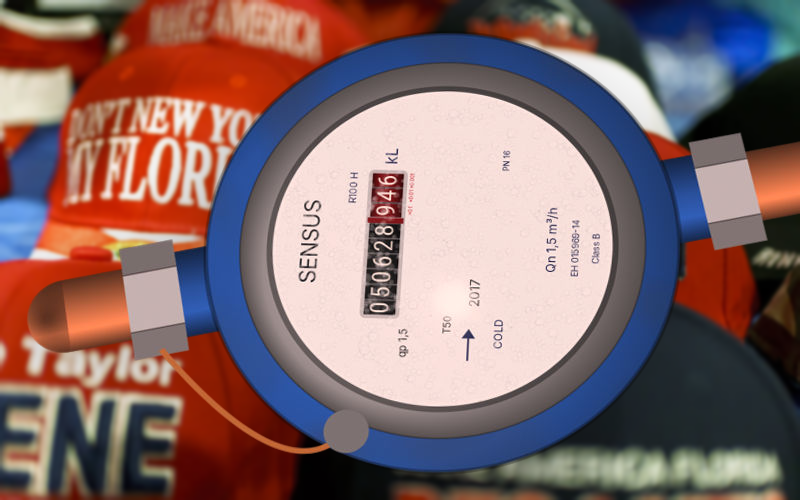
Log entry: 50628.946 kL
